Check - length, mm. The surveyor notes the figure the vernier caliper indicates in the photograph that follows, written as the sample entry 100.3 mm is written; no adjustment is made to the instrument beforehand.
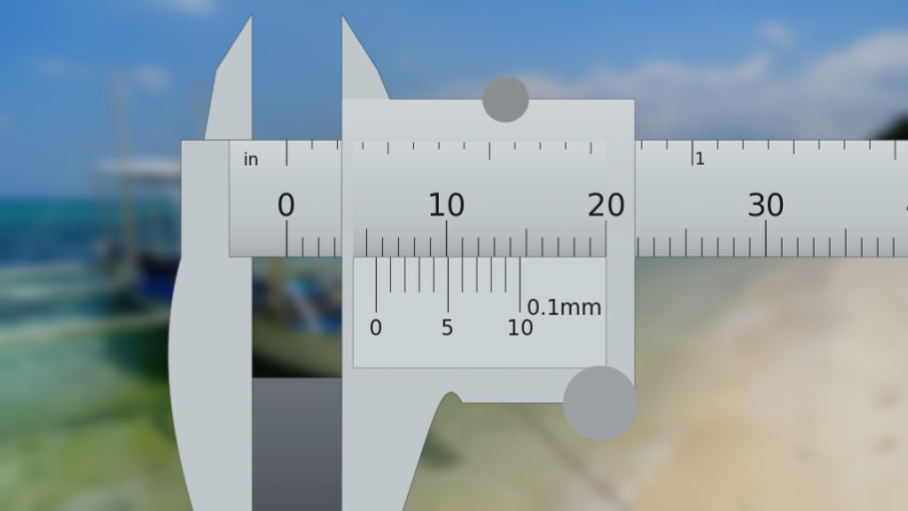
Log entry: 5.6 mm
